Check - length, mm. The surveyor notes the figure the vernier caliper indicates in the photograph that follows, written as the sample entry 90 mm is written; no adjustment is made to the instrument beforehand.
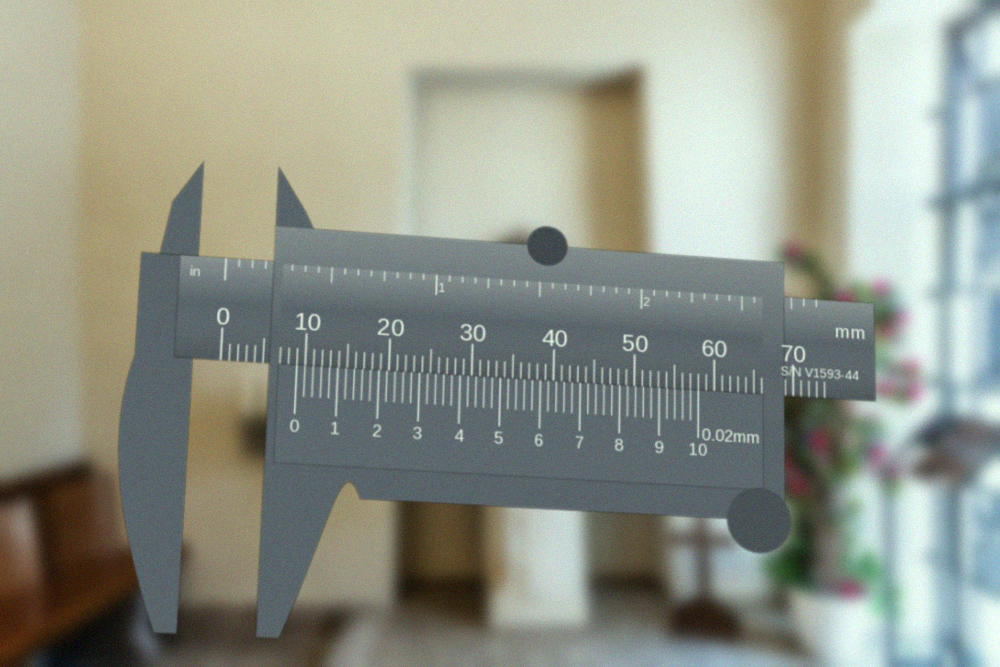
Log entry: 9.0 mm
